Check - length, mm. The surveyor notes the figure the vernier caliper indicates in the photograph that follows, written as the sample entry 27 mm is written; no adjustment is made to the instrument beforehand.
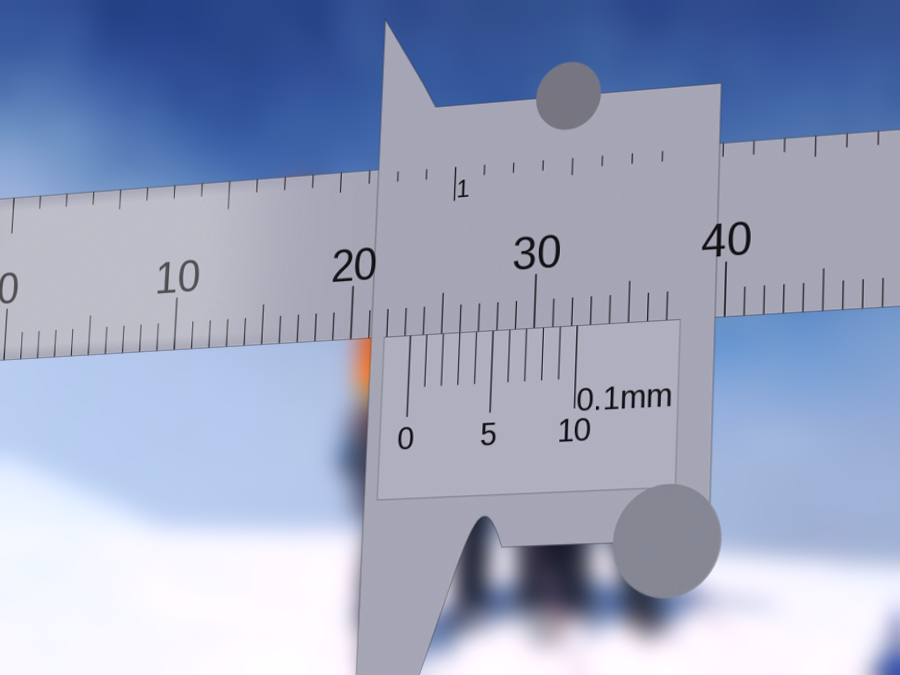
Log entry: 23.3 mm
